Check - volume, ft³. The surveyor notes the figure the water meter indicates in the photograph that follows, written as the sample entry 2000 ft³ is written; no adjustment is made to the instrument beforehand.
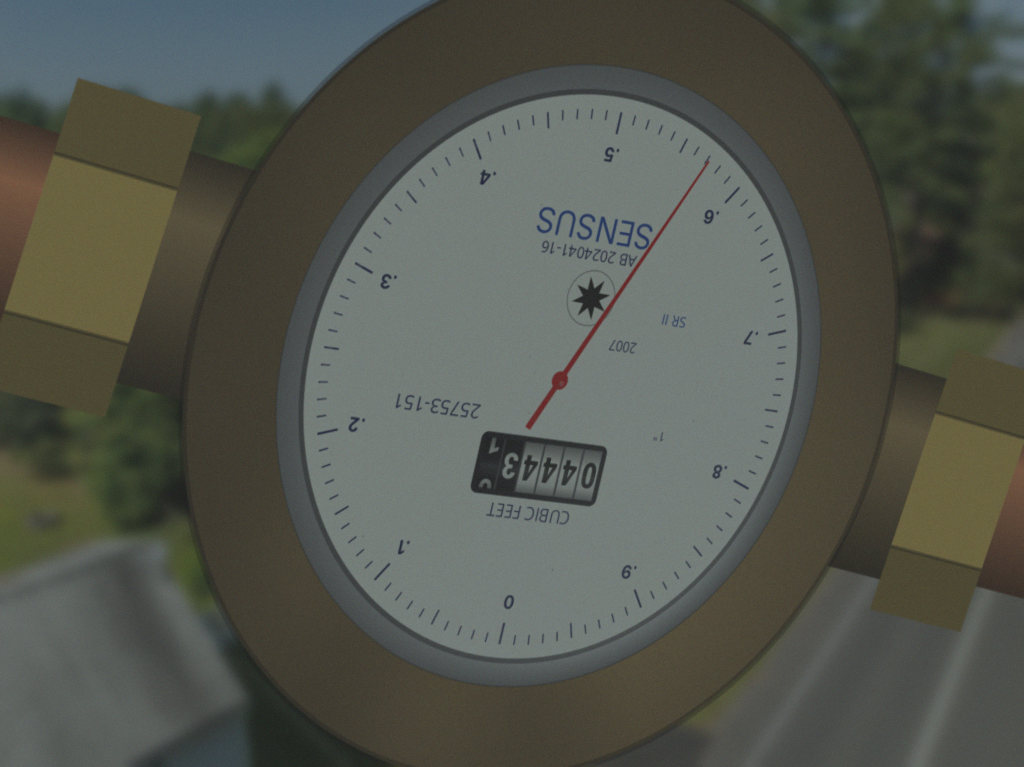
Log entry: 44430.57 ft³
